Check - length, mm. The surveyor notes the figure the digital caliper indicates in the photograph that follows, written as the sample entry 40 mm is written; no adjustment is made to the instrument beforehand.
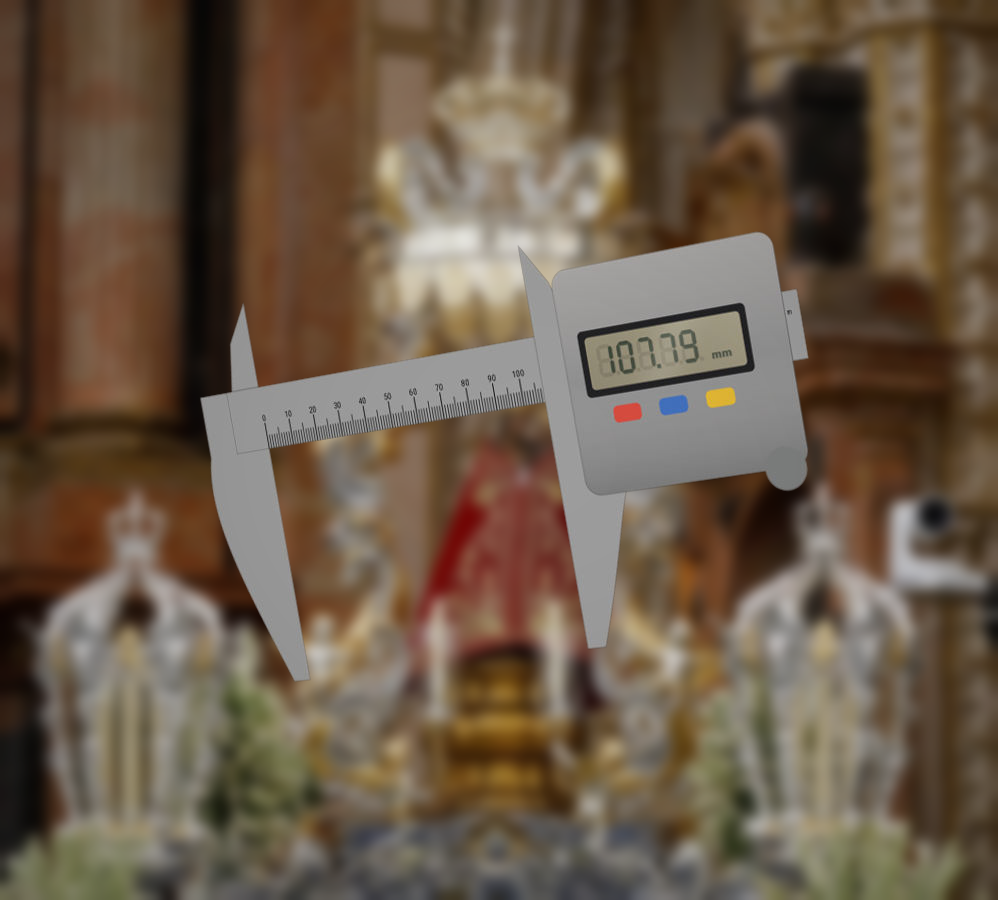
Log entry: 107.79 mm
